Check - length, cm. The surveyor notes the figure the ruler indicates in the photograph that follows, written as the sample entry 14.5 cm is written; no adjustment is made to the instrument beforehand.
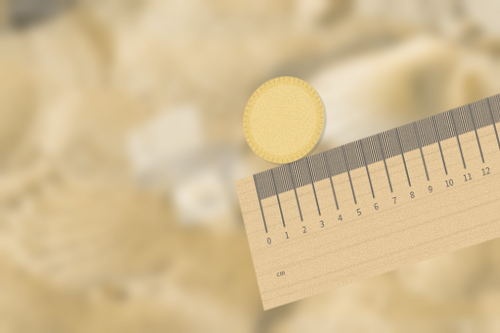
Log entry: 4.5 cm
